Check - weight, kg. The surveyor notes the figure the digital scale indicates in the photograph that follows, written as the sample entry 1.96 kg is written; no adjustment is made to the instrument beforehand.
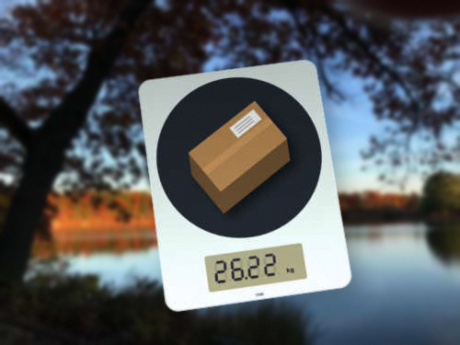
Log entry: 26.22 kg
